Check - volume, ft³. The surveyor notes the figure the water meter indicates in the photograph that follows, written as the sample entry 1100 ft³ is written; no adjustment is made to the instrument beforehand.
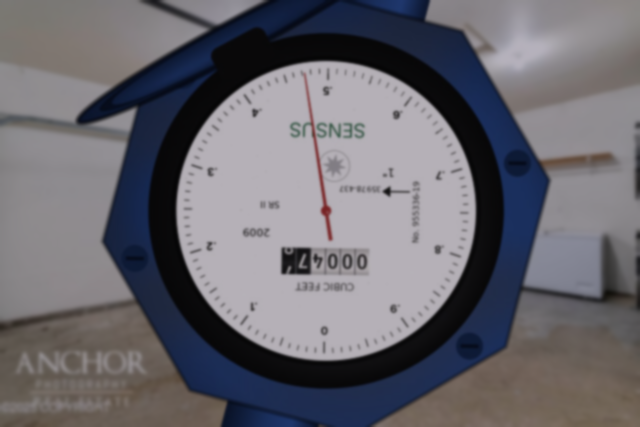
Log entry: 477.47 ft³
